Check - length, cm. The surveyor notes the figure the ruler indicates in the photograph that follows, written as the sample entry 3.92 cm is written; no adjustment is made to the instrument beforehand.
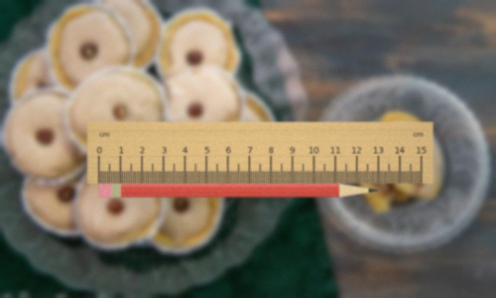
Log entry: 13 cm
